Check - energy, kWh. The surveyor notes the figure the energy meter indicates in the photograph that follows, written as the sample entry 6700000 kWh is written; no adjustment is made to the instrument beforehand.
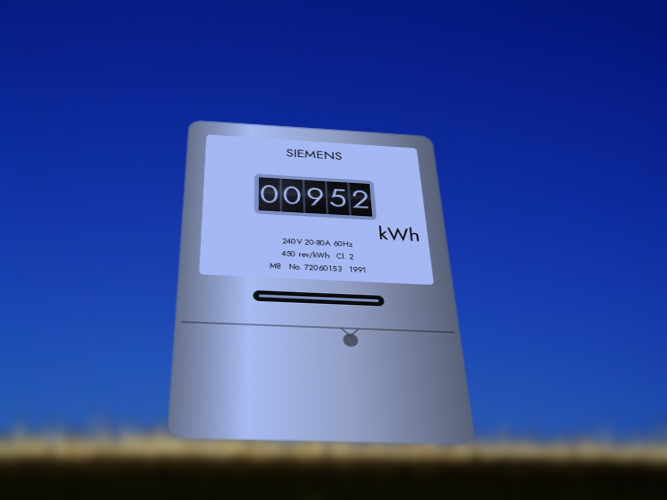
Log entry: 952 kWh
